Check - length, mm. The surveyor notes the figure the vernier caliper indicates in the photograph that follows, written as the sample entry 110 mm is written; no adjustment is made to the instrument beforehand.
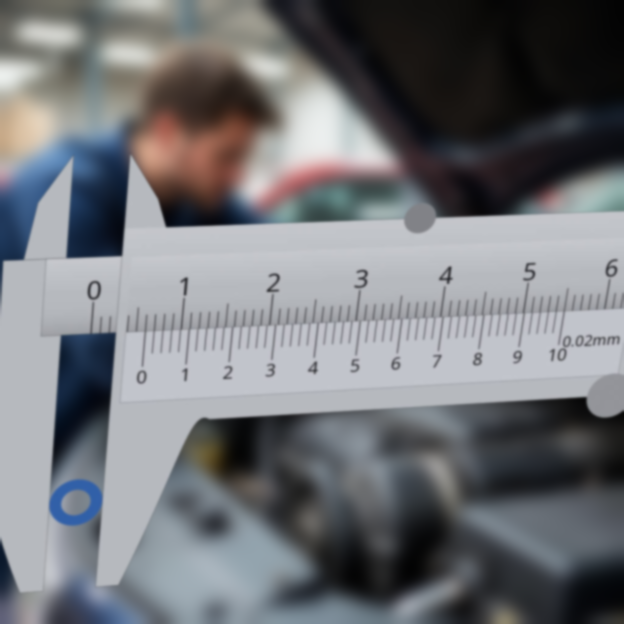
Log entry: 6.0 mm
